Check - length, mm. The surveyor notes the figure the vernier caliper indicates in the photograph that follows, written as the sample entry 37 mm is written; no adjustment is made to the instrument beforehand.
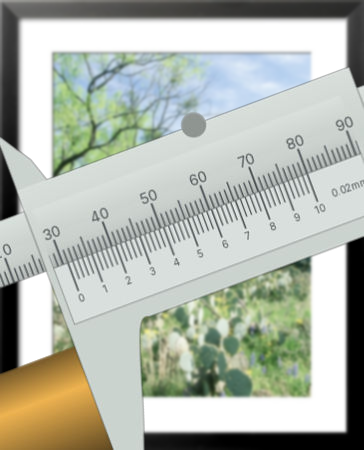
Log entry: 31.0 mm
